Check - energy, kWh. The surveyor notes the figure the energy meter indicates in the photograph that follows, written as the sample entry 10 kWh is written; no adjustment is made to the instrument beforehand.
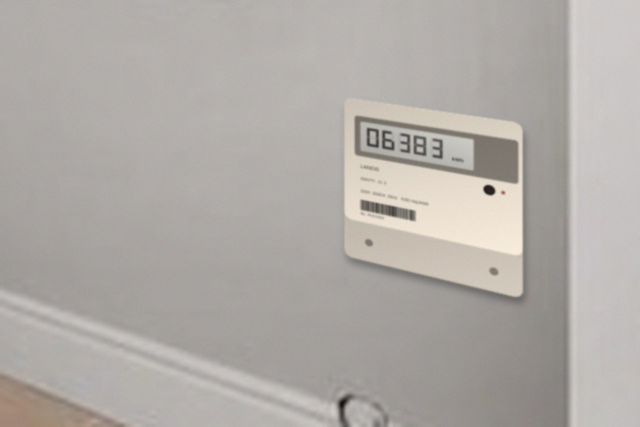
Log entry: 6383 kWh
